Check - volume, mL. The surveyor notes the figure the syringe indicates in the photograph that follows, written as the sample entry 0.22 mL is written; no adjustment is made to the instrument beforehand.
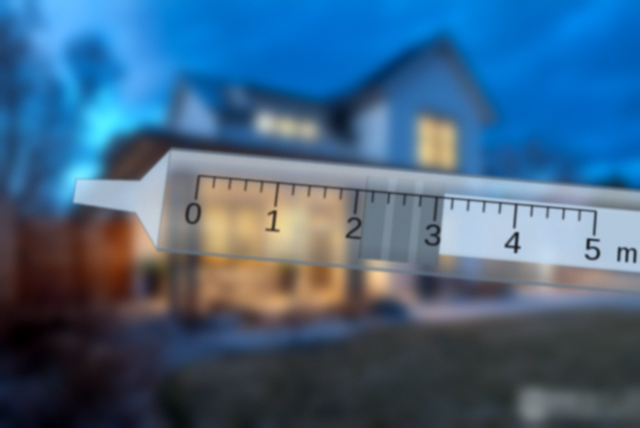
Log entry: 2.1 mL
